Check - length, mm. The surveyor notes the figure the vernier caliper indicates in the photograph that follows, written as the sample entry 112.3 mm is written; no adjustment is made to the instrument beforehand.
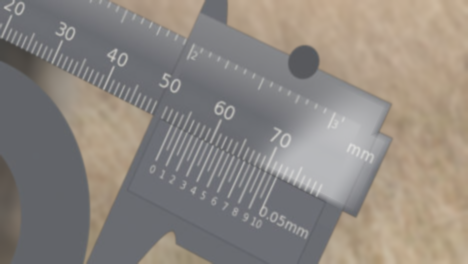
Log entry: 53.0 mm
